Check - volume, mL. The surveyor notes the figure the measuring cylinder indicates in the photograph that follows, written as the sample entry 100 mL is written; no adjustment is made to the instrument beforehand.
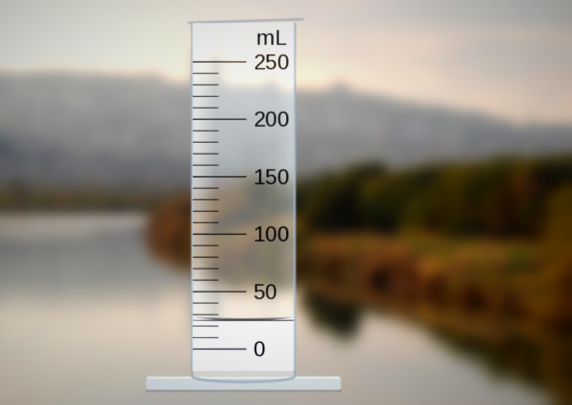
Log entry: 25 mL
